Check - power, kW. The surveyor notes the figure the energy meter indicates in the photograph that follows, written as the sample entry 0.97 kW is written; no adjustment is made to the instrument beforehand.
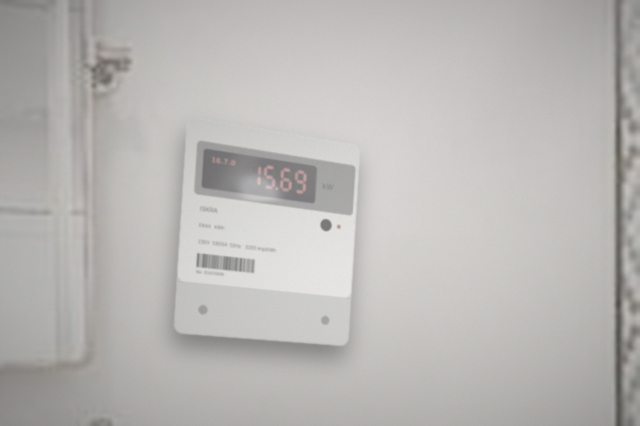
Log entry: 15.69 kW
